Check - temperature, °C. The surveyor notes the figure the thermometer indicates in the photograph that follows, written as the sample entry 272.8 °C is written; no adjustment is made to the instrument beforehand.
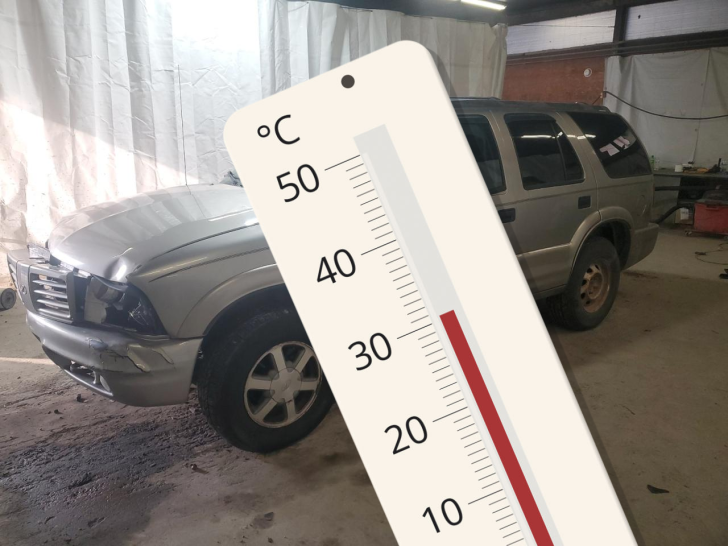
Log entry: 30.5 °C
